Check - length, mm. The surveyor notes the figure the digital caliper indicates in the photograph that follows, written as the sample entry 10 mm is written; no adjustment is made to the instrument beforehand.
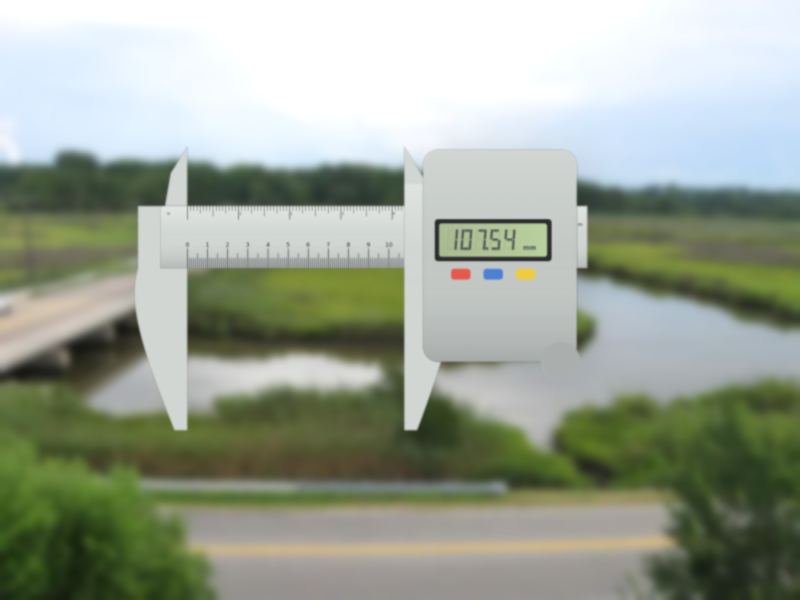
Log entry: 107.54 mm
